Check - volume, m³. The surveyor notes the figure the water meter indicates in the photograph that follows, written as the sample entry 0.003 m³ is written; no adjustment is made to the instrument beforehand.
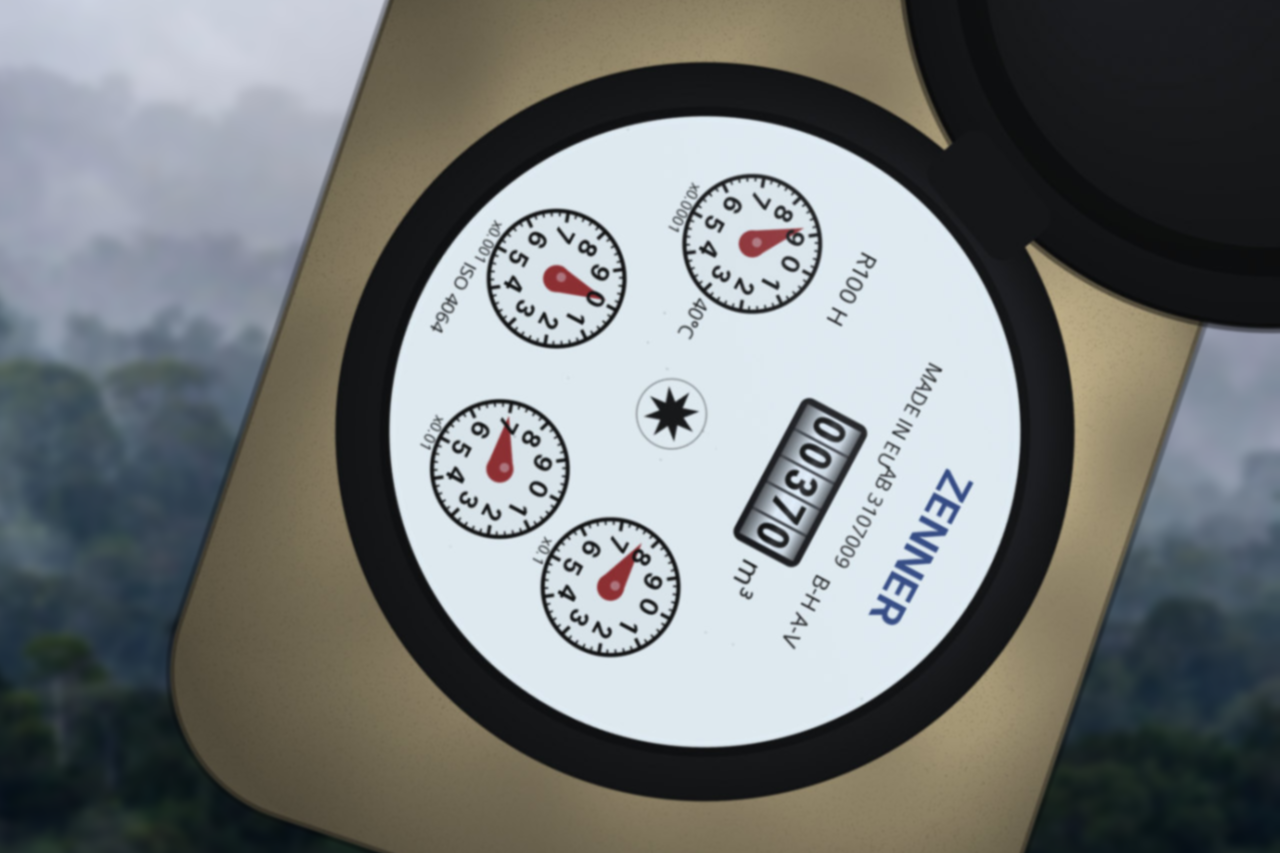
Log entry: 370.7698 m³
